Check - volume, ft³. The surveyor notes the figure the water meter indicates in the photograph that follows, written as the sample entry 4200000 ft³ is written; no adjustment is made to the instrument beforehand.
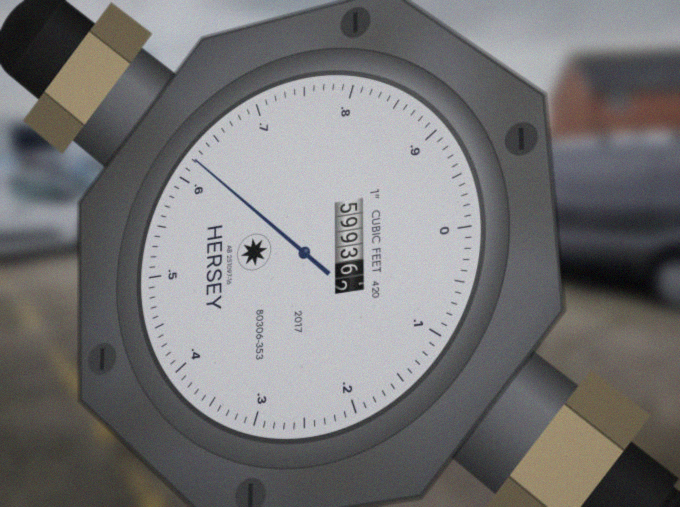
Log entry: 599361.62 ft³
